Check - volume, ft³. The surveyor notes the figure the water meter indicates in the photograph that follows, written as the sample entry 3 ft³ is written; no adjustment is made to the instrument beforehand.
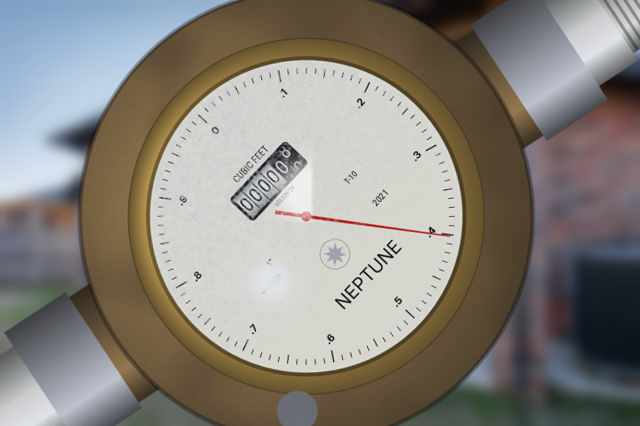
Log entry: 8.40 ft³
